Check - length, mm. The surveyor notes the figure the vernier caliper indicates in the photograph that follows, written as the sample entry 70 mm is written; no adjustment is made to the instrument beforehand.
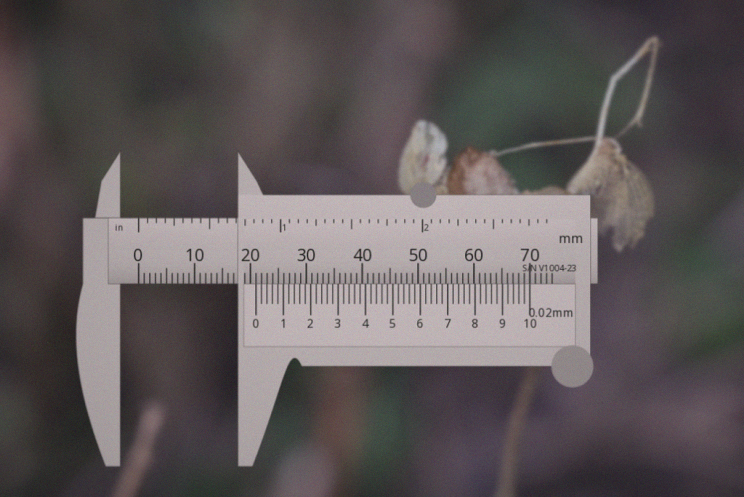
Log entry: 21.0 mm
